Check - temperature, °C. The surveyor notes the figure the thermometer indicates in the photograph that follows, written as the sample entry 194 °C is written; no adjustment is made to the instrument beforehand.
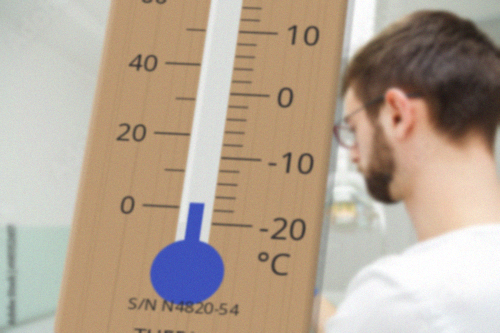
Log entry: -17 °C
